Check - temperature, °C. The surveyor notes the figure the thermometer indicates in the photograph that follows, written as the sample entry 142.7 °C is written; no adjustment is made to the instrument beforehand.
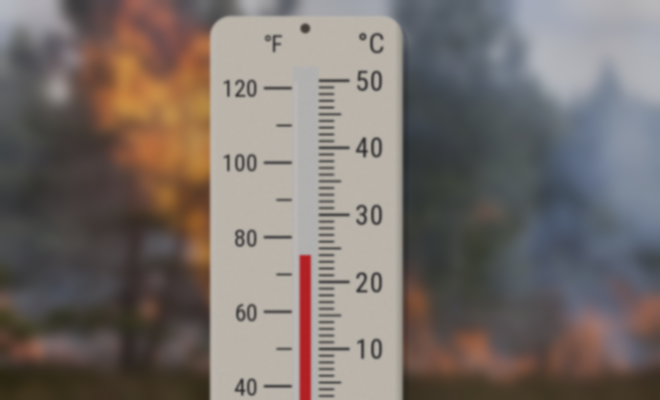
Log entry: 24 °C
